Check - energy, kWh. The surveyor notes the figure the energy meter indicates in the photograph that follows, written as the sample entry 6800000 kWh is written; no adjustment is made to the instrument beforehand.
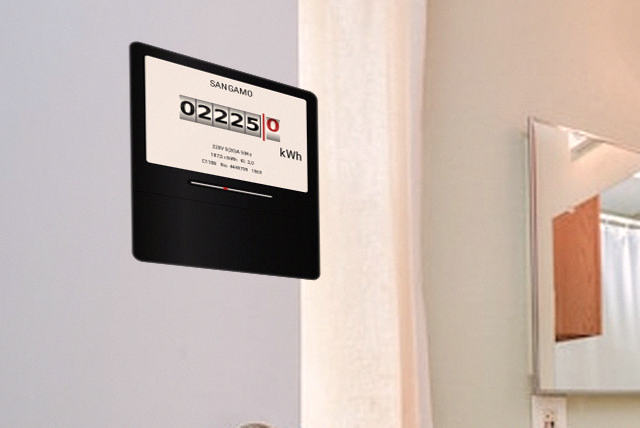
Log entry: 2225.0 kWh
